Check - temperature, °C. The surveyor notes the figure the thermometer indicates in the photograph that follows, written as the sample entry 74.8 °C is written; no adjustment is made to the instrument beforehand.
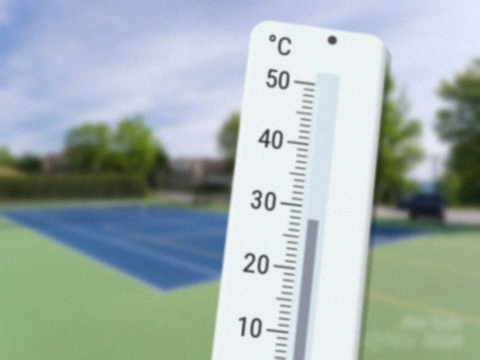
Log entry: 28 °C
